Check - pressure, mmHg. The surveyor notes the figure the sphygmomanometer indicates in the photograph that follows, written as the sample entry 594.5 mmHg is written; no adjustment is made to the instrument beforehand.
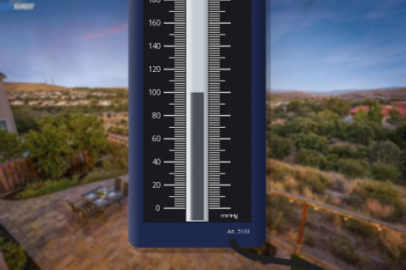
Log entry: 100 mmHg
